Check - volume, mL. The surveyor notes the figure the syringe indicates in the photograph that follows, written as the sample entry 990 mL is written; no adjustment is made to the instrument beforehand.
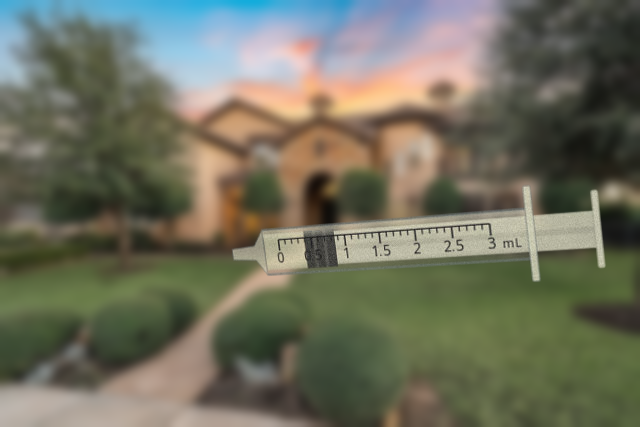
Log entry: 0.4 mL
